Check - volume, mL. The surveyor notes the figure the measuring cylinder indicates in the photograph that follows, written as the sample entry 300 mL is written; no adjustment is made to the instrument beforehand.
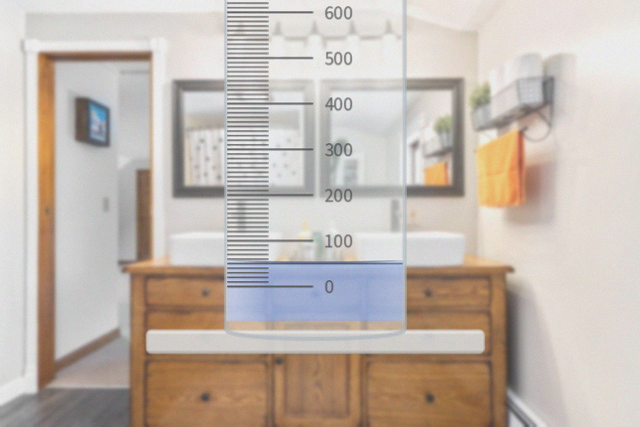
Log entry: 50 mL
